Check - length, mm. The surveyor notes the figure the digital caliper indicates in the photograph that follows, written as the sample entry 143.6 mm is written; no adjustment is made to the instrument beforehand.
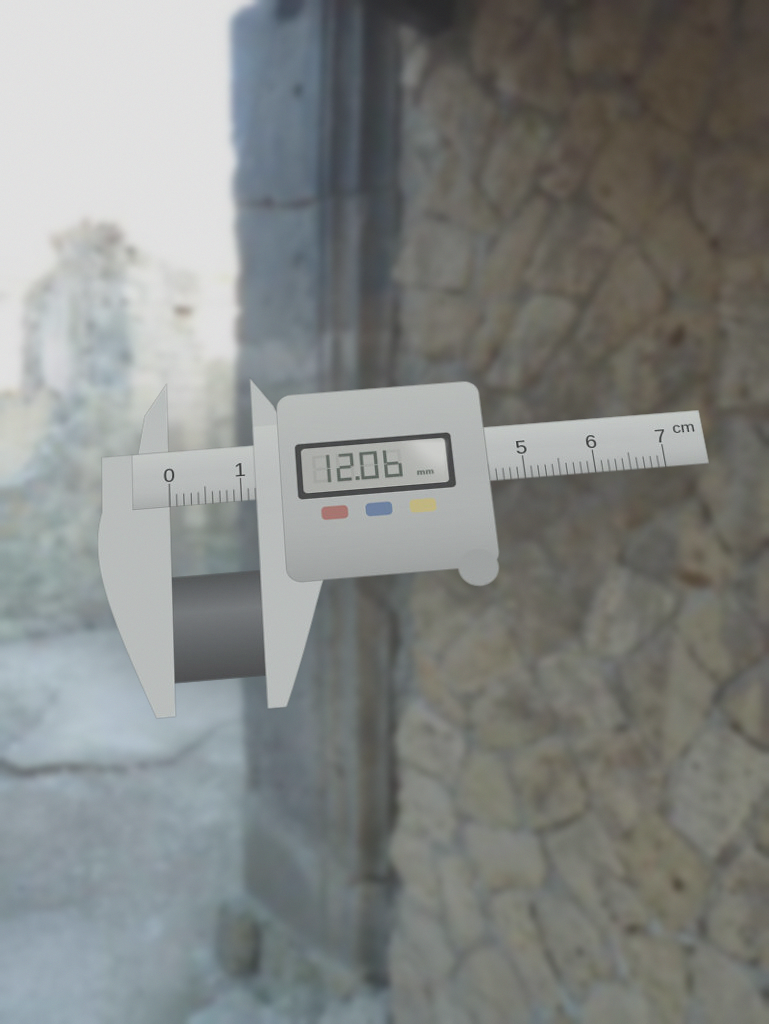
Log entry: 12.06 mm
